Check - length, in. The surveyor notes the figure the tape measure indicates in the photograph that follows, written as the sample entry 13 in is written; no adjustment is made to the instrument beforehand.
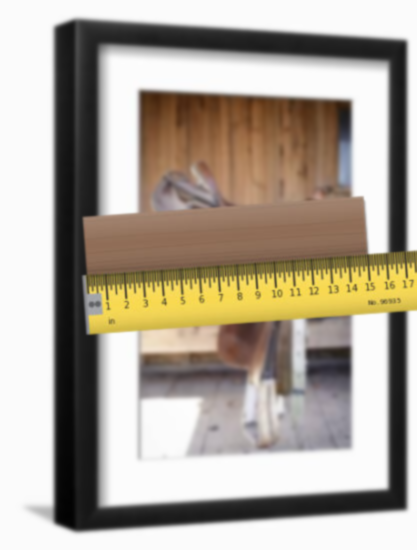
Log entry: 15 in
